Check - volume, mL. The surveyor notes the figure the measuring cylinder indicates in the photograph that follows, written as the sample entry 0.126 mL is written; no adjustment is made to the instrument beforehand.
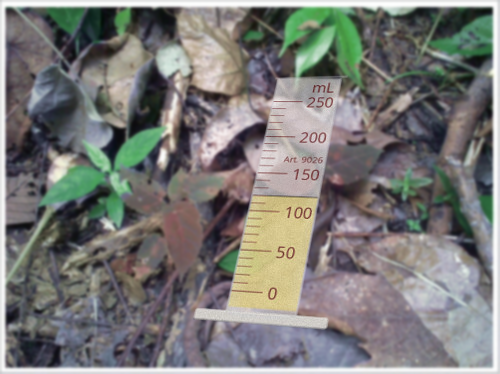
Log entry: 120 mL
